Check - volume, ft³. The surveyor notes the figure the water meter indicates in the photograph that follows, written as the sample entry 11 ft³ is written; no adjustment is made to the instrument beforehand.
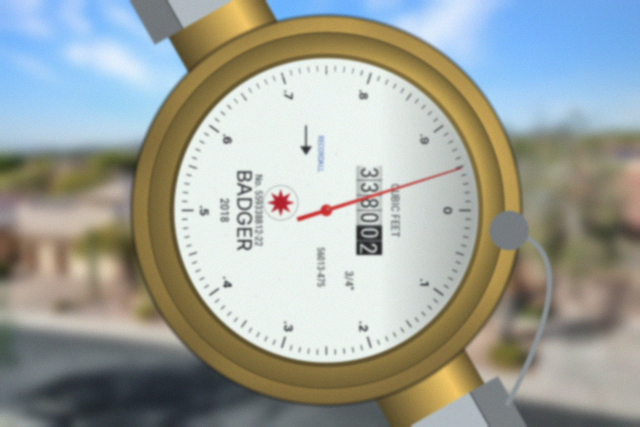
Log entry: 338001.95 ft³
